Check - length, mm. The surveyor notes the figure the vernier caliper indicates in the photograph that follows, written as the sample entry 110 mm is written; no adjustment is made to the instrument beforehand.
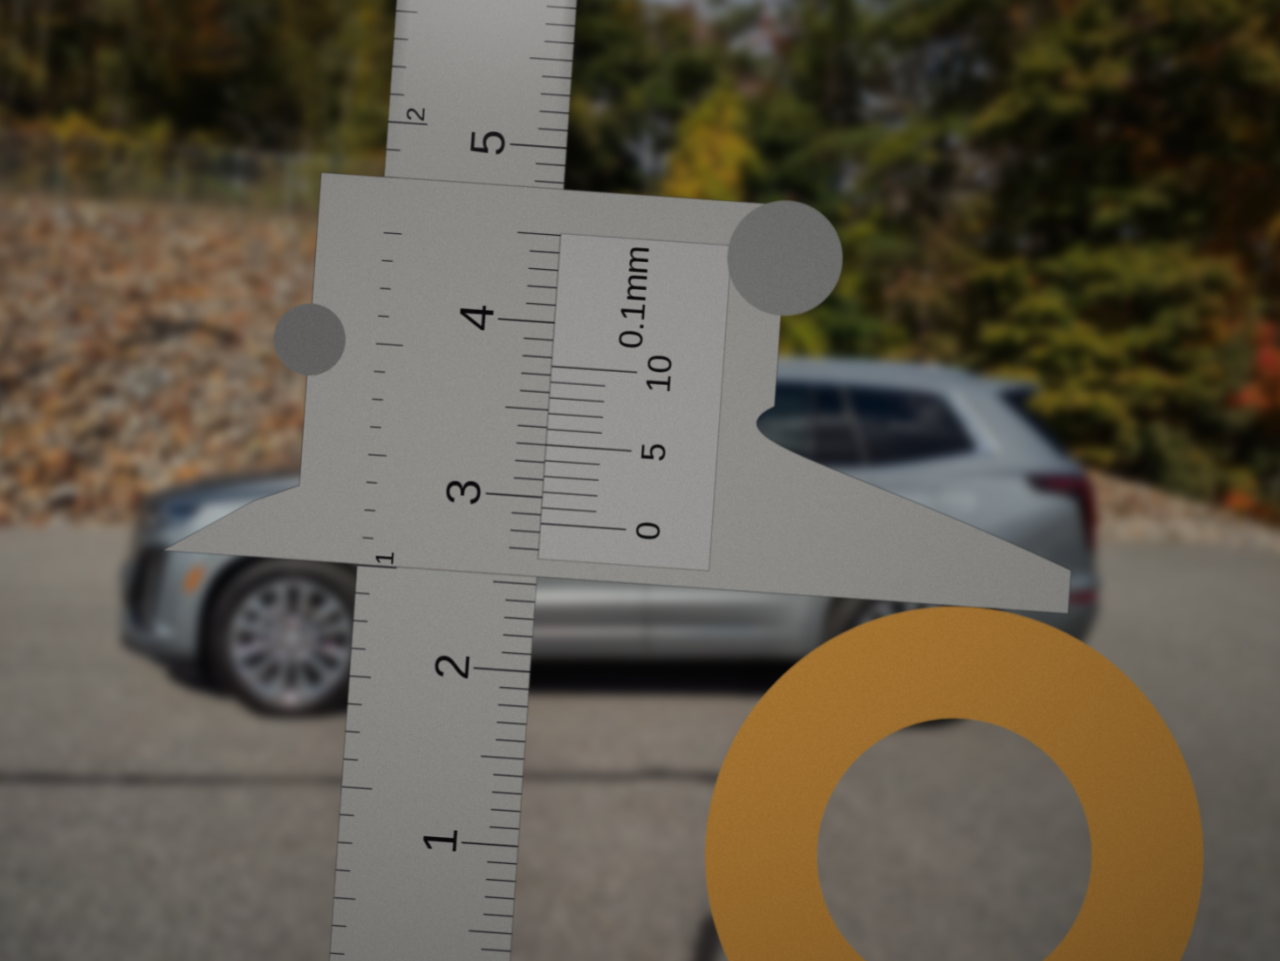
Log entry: 28.5 mm
